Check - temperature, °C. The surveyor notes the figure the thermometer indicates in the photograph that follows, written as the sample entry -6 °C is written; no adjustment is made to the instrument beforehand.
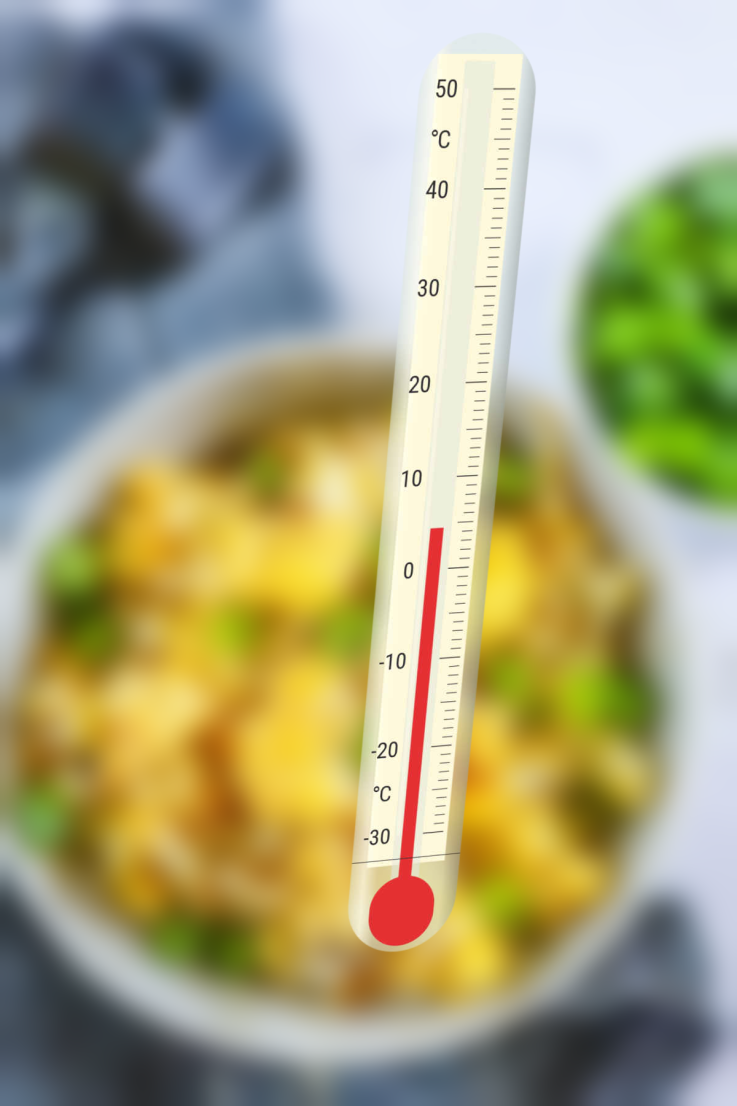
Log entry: 4.5 °C
